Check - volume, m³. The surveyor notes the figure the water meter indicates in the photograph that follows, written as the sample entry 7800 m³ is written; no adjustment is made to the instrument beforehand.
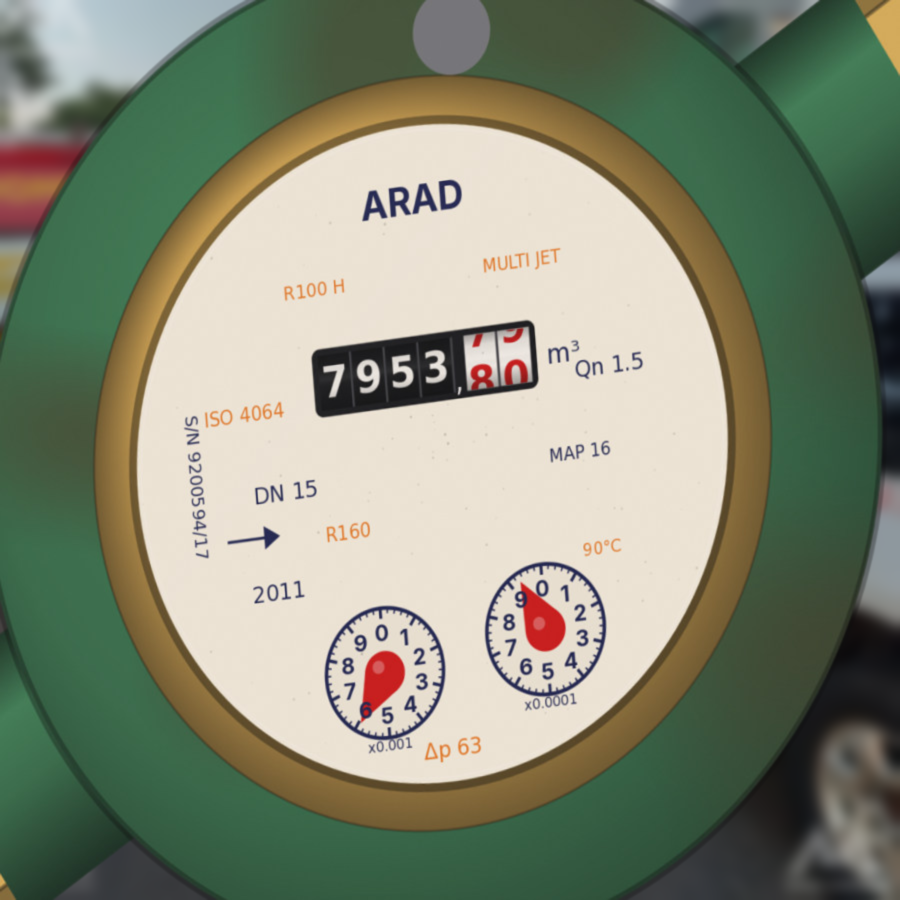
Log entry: 7953.7959 m³
